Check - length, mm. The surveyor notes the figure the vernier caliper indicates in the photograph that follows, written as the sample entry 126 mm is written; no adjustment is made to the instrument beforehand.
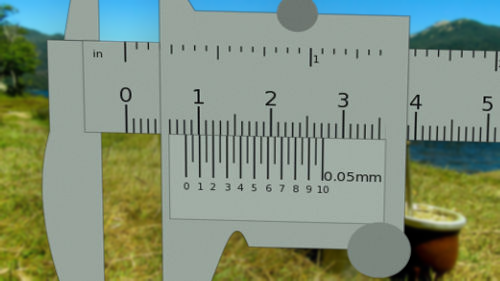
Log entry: 8.2 mm
